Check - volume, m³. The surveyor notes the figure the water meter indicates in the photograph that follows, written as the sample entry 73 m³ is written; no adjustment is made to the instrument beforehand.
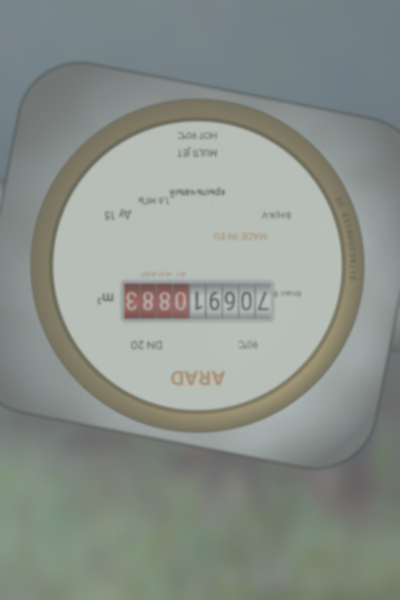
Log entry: 70691.0883 m³
